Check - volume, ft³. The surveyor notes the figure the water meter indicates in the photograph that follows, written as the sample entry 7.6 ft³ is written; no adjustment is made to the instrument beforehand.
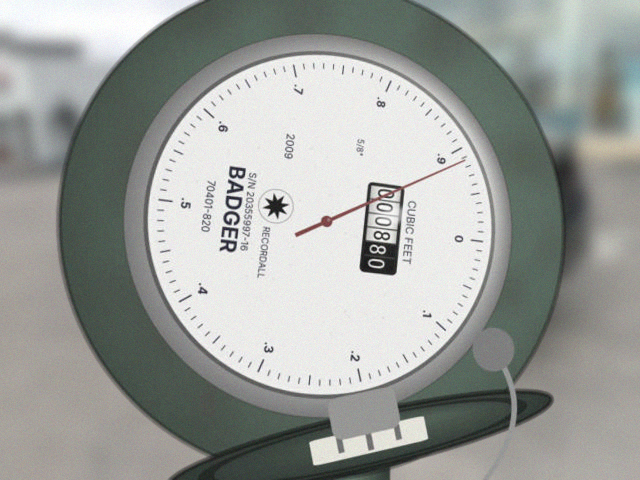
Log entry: 879.91 ft³
